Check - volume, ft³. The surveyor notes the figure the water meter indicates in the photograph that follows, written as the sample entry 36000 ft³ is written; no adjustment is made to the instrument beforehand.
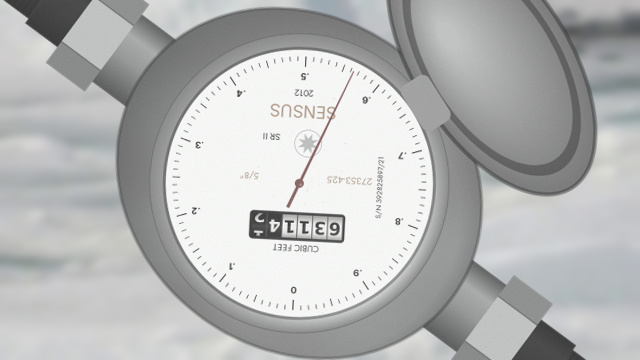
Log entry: 631141.56 ft³
